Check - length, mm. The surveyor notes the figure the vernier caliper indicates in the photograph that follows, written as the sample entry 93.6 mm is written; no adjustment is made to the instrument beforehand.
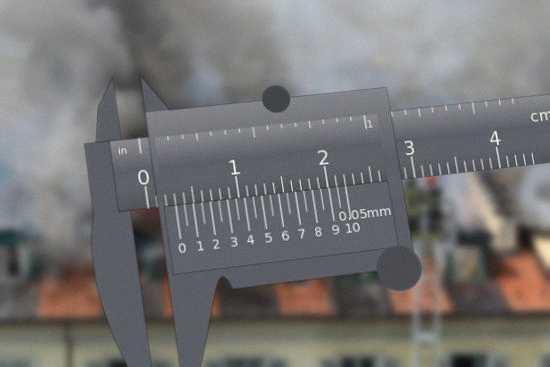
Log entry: 3.0 mm
